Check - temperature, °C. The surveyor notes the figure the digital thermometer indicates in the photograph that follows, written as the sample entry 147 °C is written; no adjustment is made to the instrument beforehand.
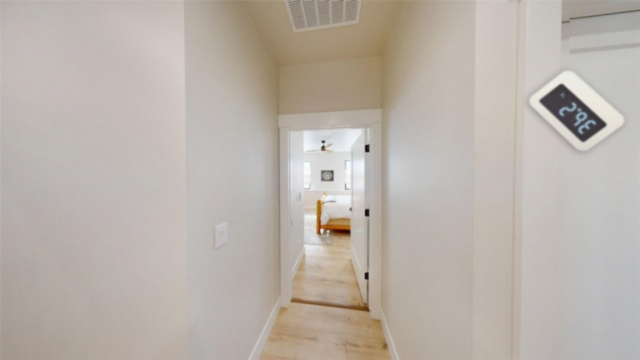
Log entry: 36.2 °C
